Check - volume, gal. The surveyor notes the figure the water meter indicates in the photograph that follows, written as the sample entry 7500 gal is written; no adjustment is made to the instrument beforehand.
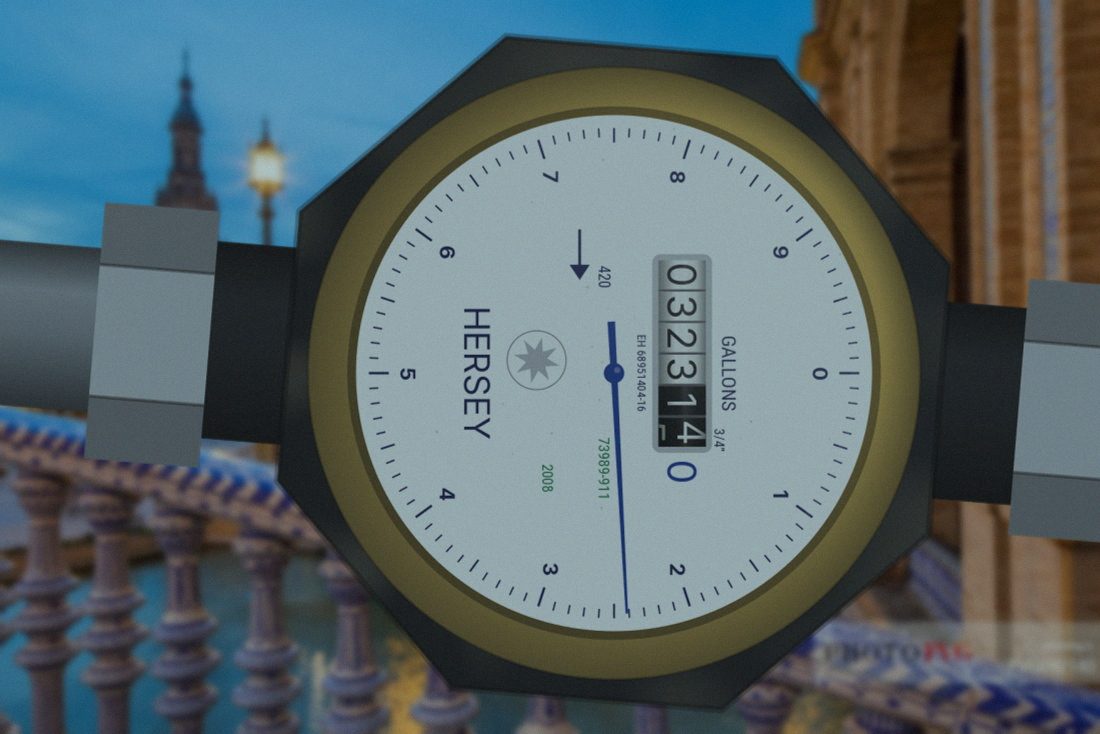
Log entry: 323142.4 gal
